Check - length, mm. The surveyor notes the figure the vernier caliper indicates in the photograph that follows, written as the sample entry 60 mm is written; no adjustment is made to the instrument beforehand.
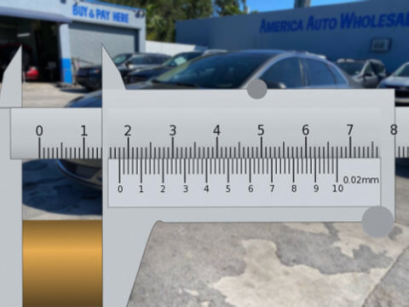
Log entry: 18.0 mm
